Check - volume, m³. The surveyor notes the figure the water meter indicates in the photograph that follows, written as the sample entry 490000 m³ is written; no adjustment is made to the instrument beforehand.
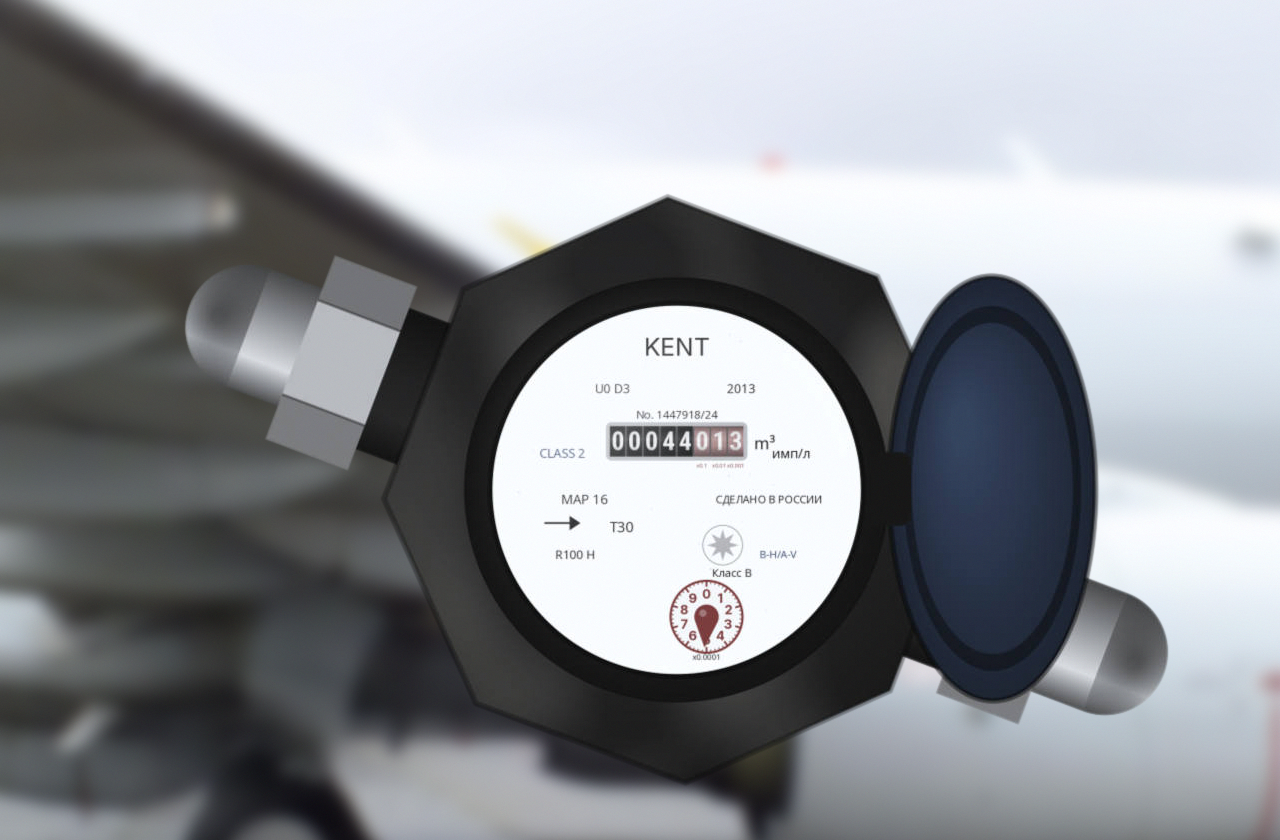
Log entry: 44.0135 m³
